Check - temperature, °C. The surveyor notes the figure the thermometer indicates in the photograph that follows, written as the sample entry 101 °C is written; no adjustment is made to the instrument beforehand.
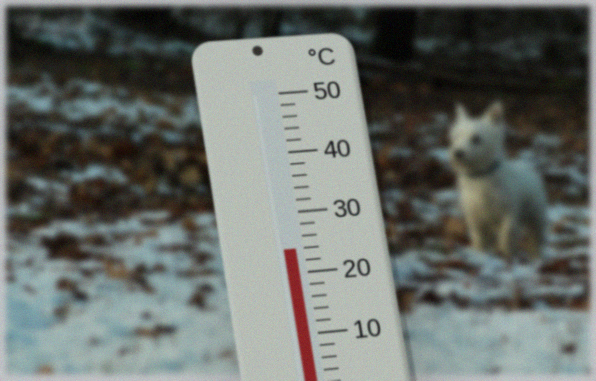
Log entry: 24 °C
